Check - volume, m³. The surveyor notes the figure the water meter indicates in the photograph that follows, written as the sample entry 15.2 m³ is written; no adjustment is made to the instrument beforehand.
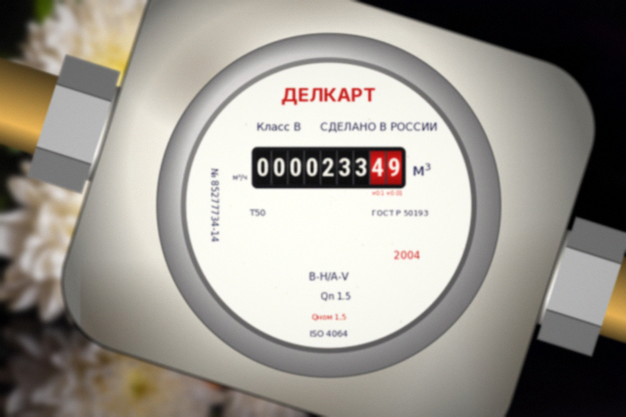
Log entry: 233.49 m³
